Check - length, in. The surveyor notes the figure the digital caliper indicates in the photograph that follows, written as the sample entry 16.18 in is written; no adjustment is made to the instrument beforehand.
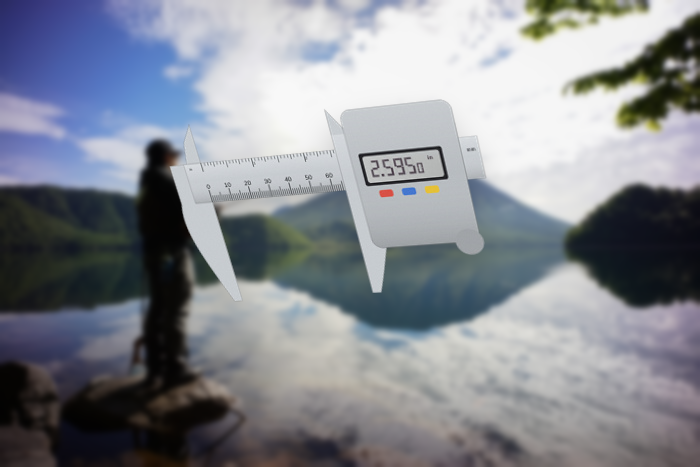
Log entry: 2.5950 in
